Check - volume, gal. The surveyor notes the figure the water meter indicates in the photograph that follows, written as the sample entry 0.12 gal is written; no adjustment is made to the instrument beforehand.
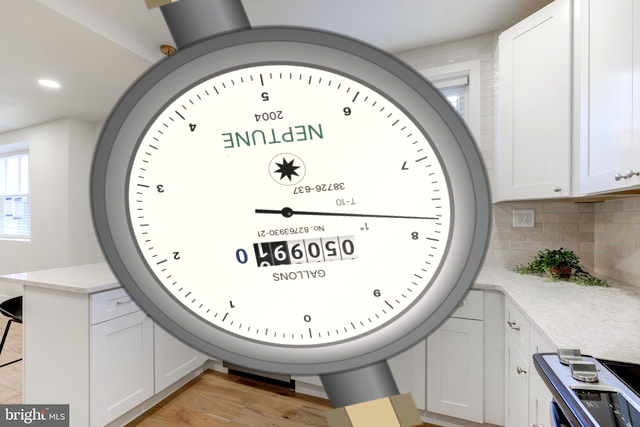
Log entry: 509907.7 gal
